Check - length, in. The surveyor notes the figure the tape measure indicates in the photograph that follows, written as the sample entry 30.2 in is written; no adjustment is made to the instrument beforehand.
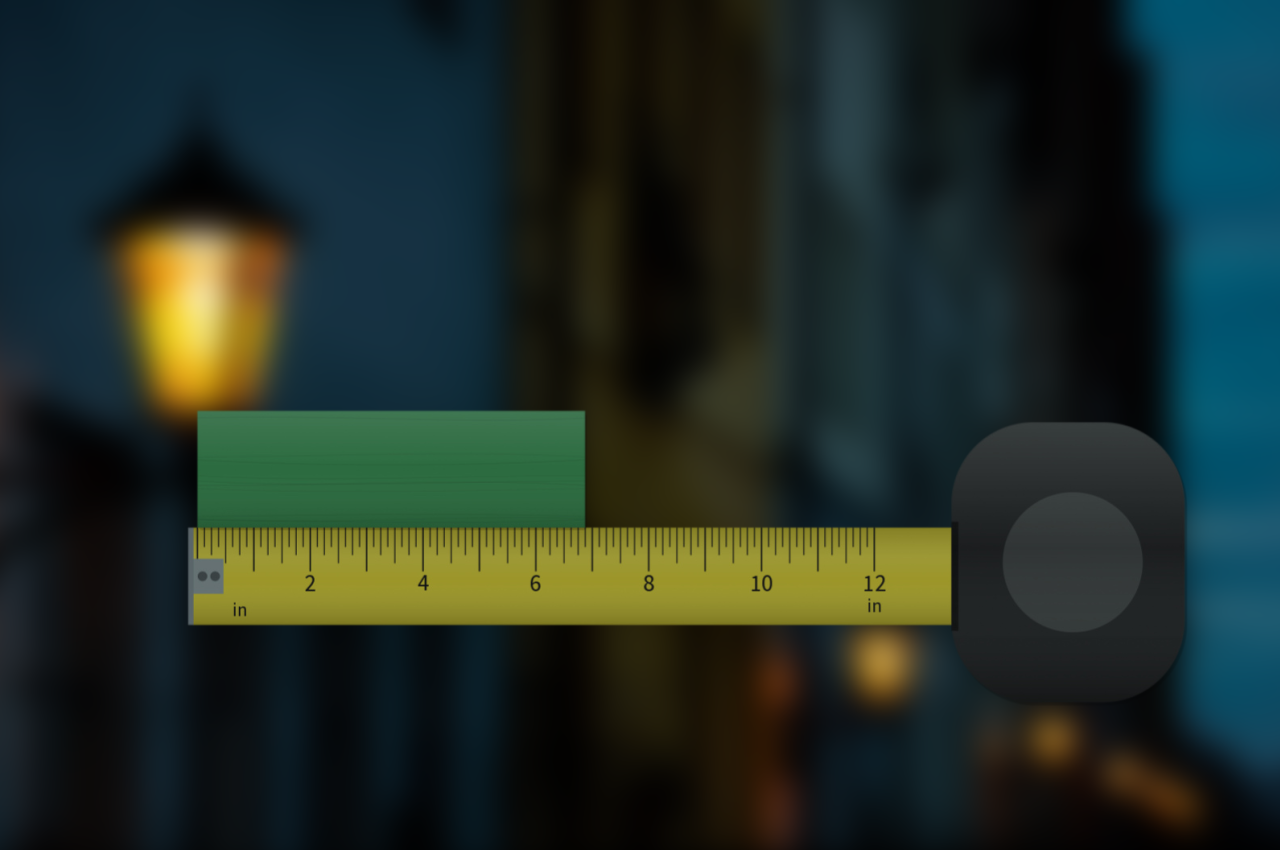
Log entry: 6.875 in
